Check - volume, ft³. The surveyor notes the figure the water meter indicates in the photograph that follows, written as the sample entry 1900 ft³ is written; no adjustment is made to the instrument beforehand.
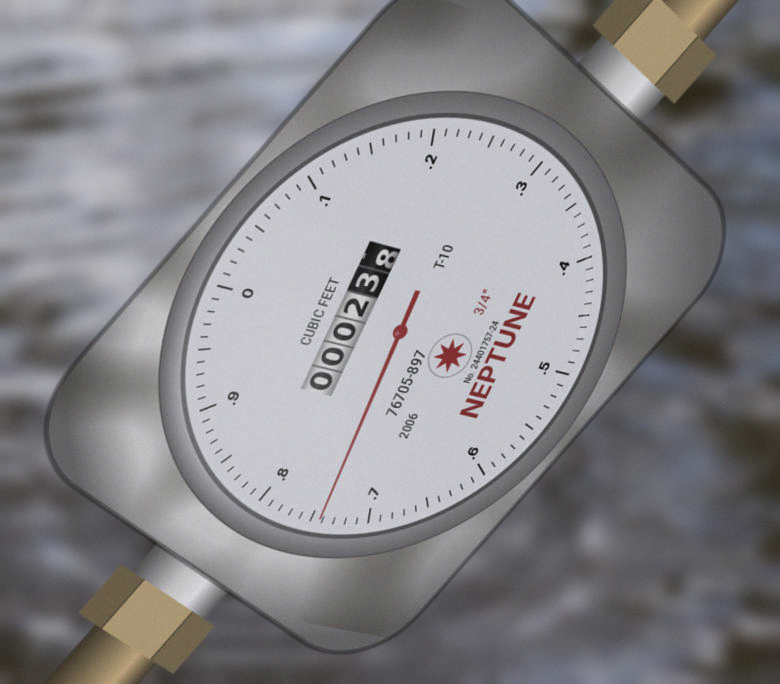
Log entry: 237.74 ft³
